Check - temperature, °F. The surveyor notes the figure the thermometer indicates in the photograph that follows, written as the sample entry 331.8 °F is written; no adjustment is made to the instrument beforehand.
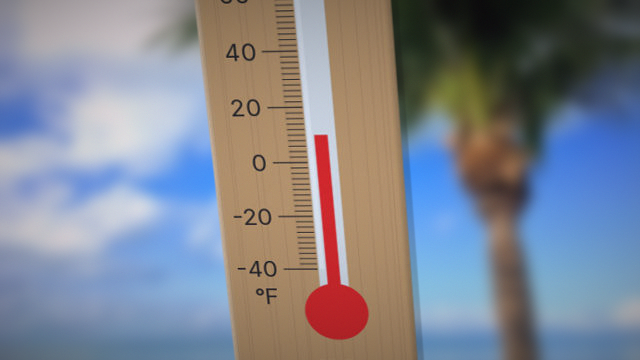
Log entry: 10 °F
